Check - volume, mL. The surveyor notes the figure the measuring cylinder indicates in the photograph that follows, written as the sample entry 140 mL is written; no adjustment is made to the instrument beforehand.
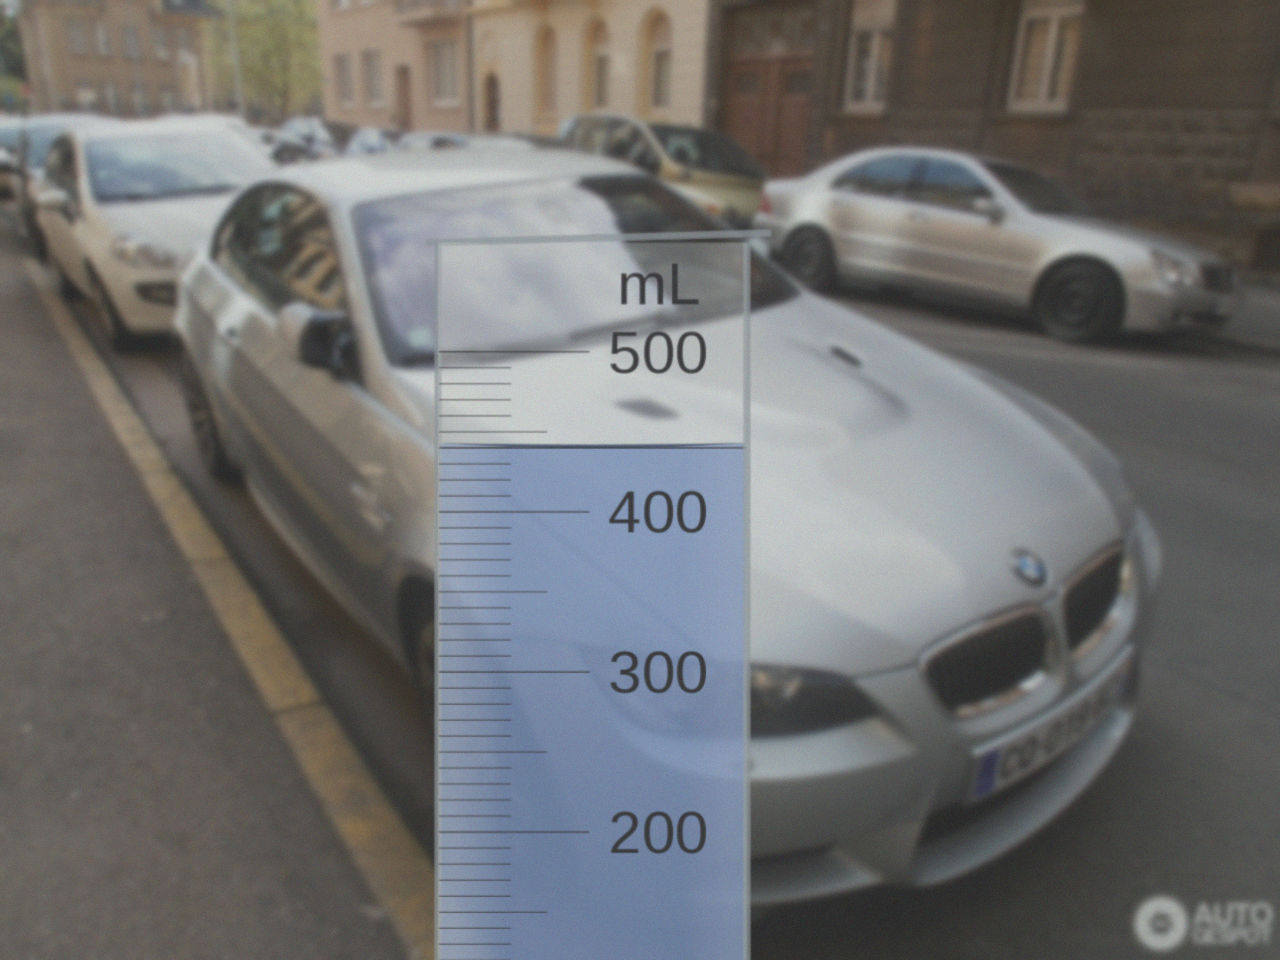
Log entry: 440 mL
